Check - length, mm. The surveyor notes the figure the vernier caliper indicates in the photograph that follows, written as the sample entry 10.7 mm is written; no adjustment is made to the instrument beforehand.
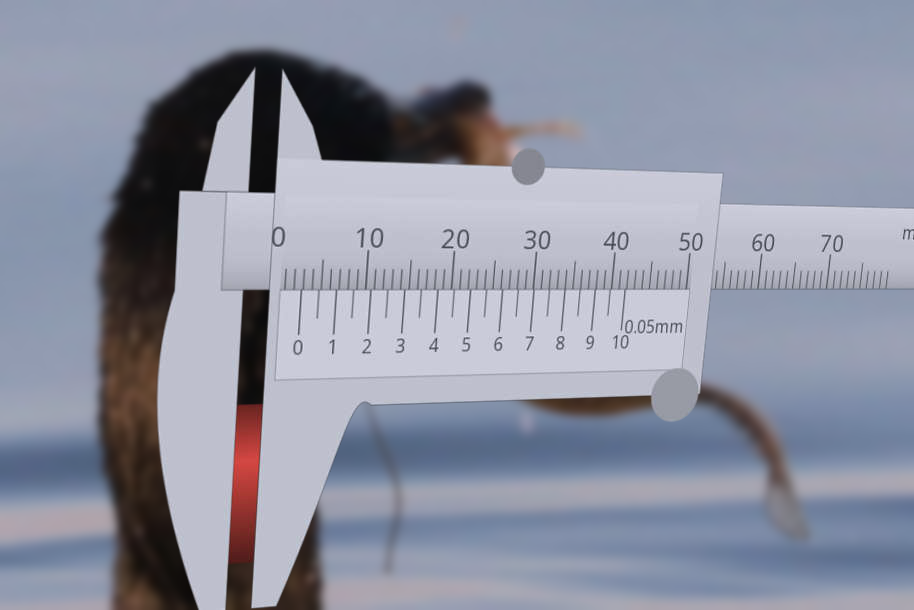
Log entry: 2.8 mm
